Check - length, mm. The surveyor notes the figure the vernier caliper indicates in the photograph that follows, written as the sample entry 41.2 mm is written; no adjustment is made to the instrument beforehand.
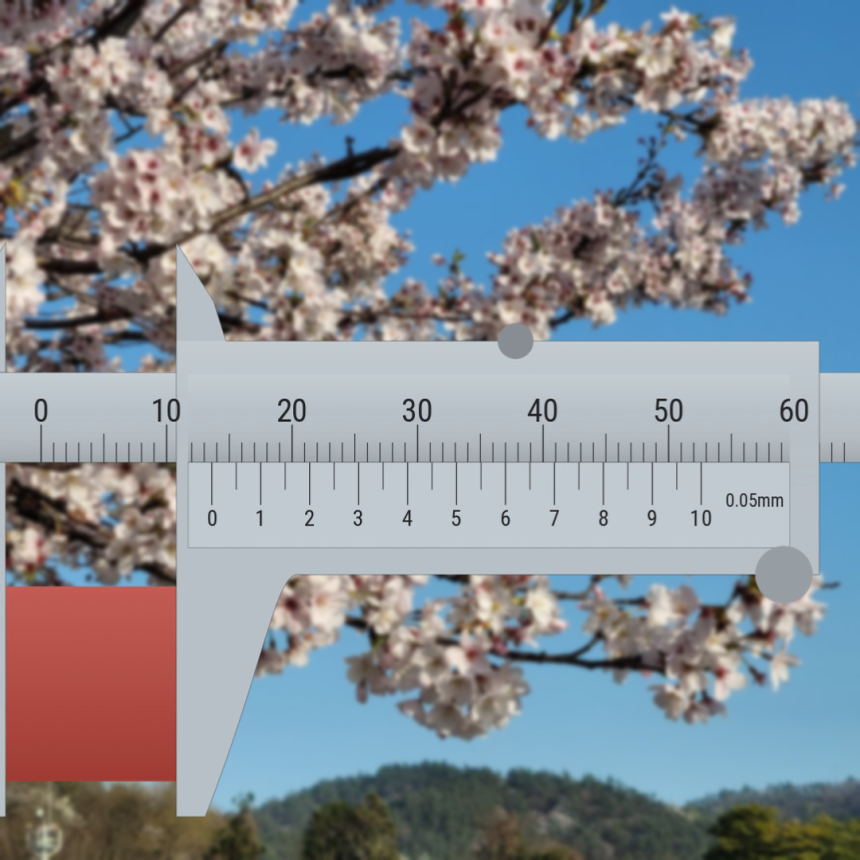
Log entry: 13.6 mm
